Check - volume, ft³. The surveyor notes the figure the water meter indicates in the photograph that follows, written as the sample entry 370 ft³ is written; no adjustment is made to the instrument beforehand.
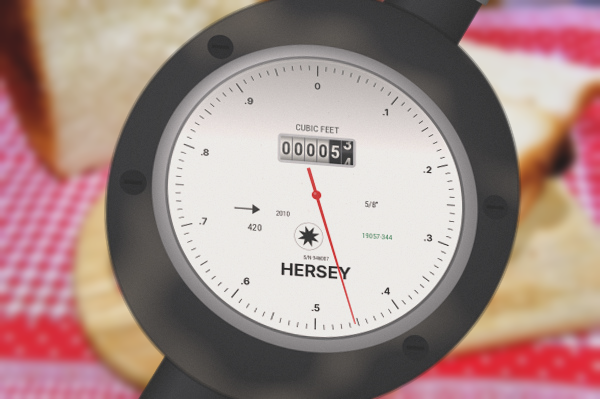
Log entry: 53.45 ft³
